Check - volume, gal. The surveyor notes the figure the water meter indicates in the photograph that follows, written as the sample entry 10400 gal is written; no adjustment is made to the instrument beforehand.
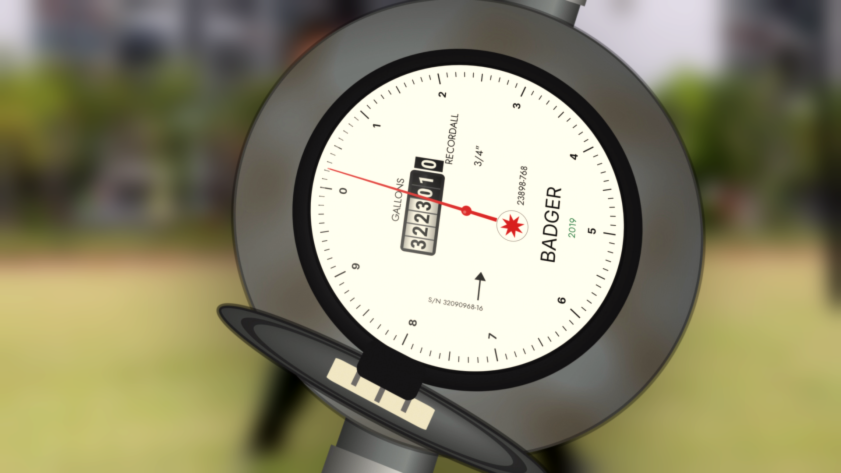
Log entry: 3223010.2 gal
